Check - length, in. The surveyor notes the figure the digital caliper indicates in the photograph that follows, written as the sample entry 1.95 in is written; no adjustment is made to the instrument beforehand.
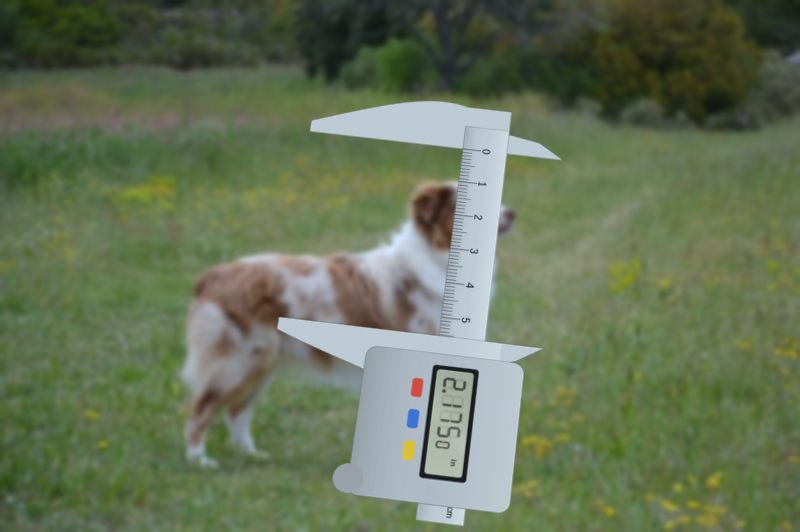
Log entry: 2.1750 in
